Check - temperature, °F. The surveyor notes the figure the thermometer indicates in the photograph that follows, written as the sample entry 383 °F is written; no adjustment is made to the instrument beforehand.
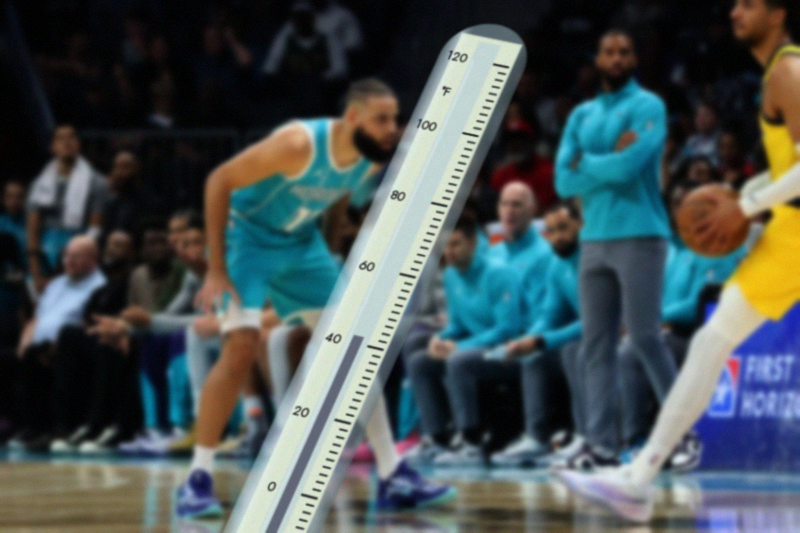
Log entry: 42 °F
